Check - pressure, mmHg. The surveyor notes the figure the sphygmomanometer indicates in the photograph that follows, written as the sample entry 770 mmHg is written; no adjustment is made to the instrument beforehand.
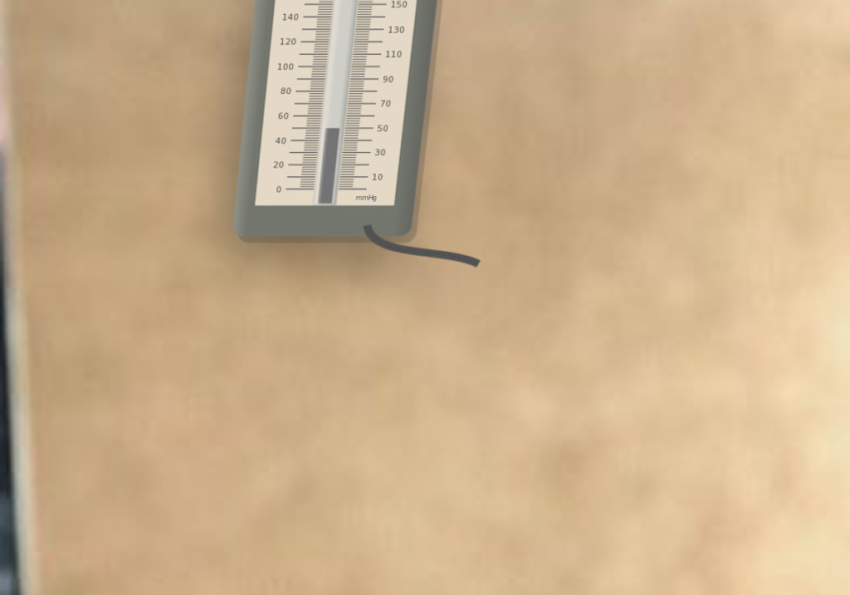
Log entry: 50 mmHg
